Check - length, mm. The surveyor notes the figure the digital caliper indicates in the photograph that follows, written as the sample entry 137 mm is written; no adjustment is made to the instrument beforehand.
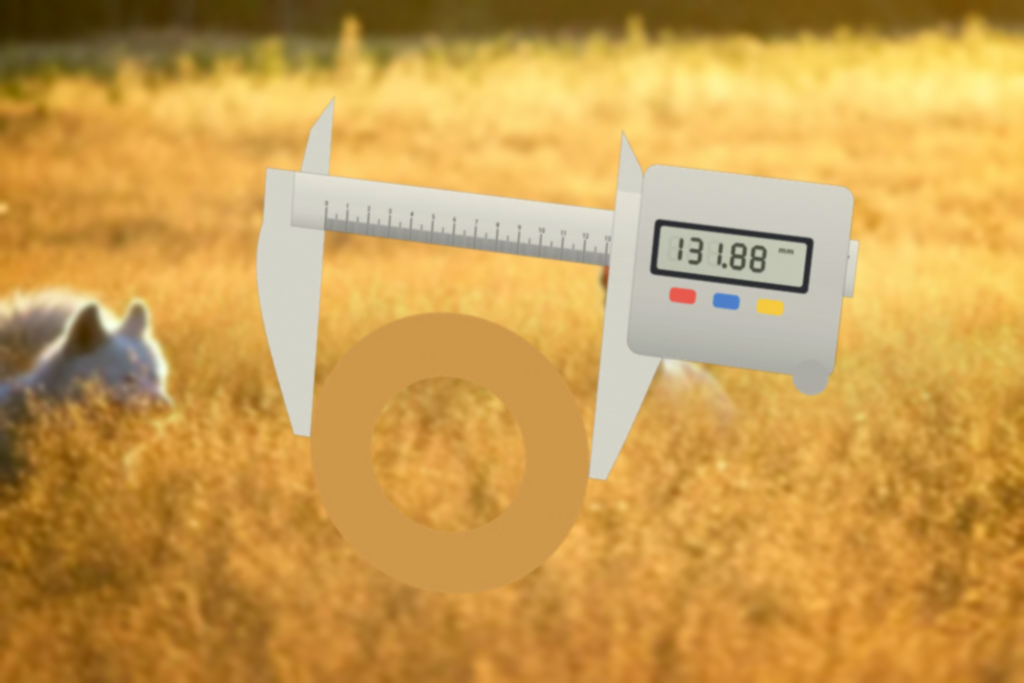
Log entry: 131.88 mm
